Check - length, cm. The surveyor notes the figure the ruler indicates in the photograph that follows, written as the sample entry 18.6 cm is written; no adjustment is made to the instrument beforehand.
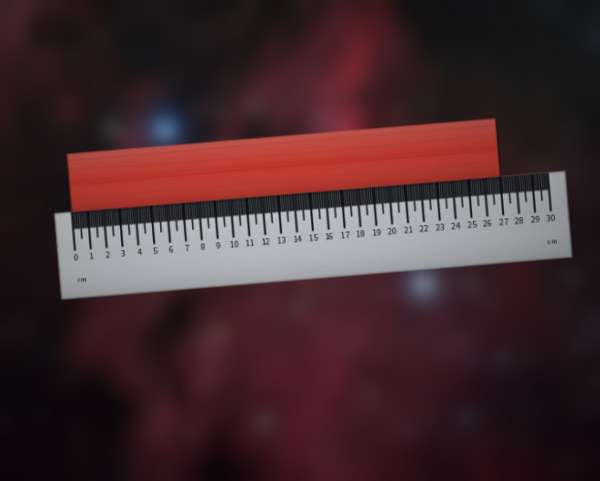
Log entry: 27 cm
